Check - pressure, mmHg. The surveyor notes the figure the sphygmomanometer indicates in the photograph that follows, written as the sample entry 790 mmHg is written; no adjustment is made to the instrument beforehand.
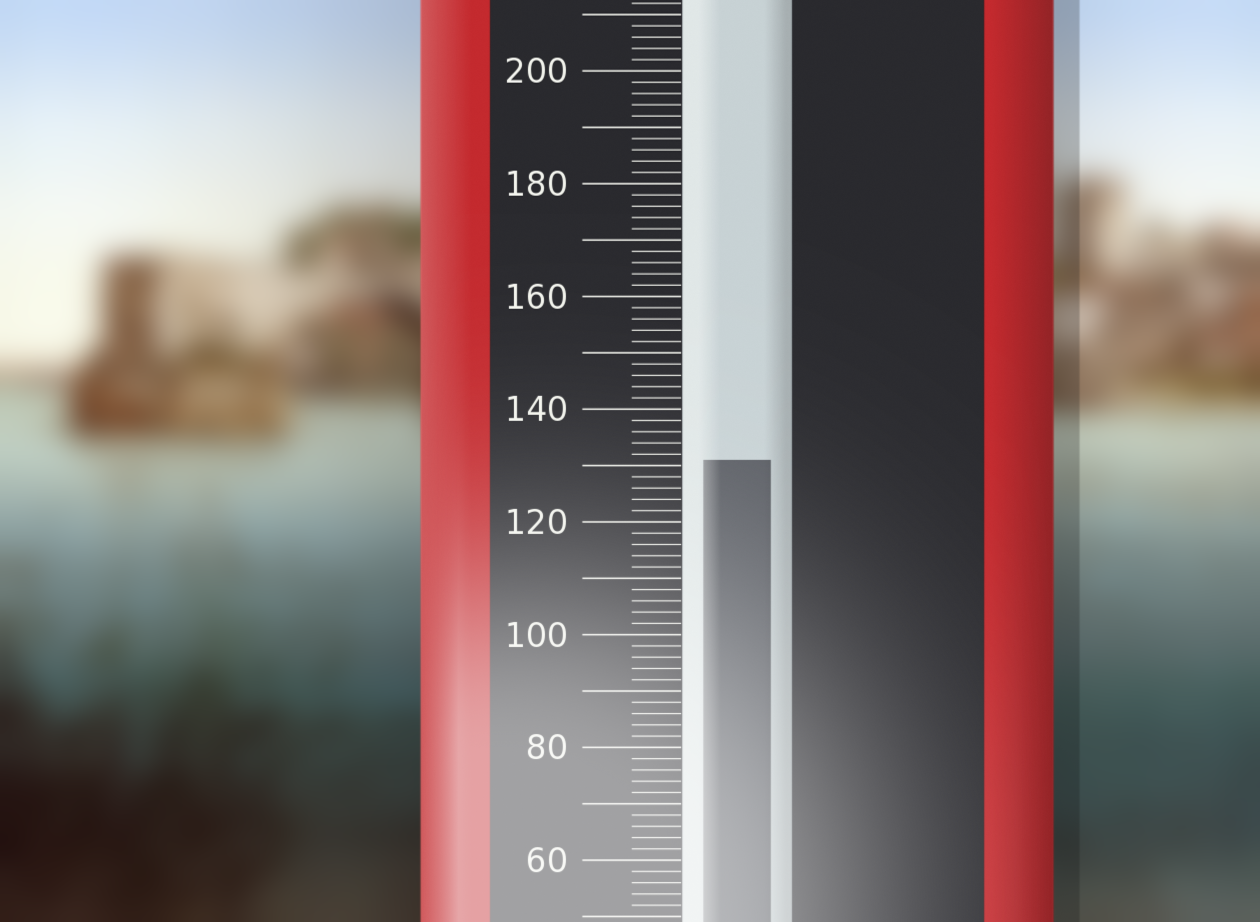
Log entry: 131 mmHg
